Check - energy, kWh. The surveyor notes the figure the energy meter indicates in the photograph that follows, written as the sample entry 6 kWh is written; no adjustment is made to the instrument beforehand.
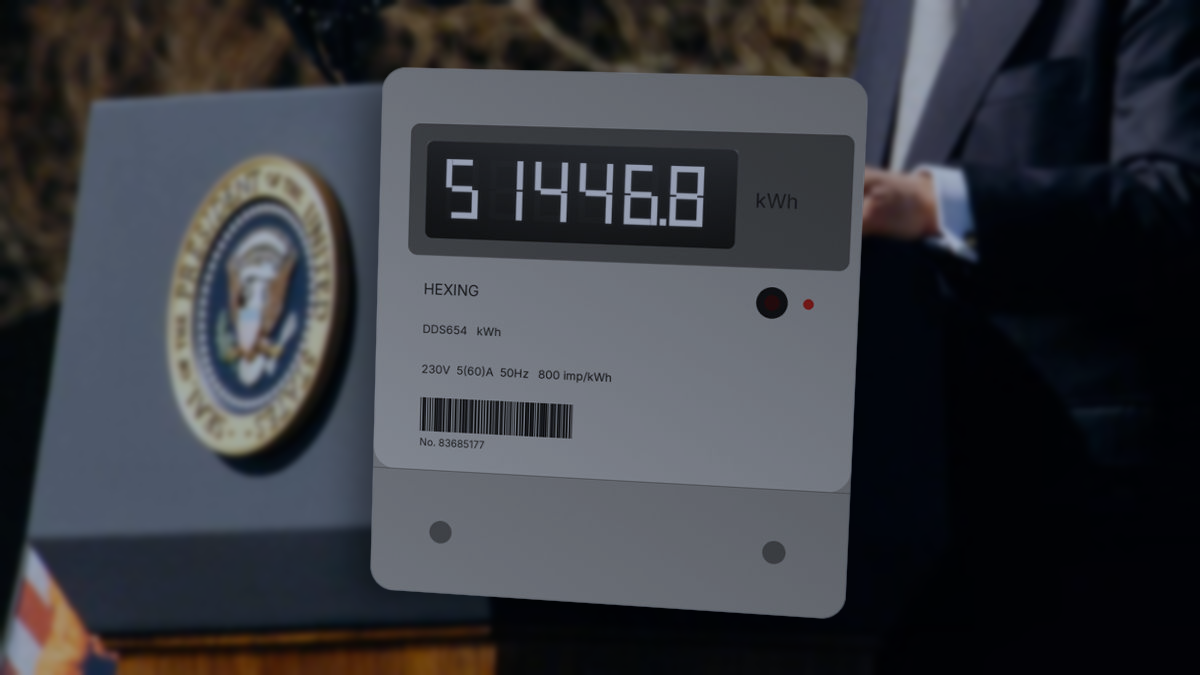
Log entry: 51446.8 kWh
